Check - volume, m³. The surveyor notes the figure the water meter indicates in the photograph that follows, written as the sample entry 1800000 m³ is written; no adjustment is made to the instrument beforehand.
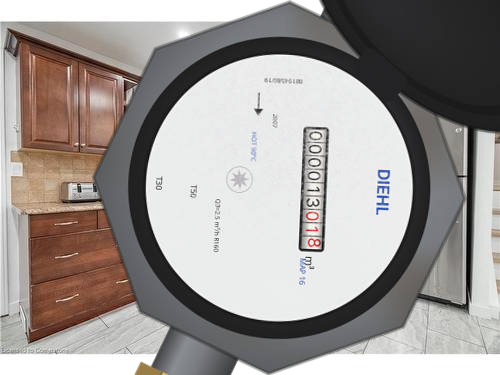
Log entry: 13.018 m³
